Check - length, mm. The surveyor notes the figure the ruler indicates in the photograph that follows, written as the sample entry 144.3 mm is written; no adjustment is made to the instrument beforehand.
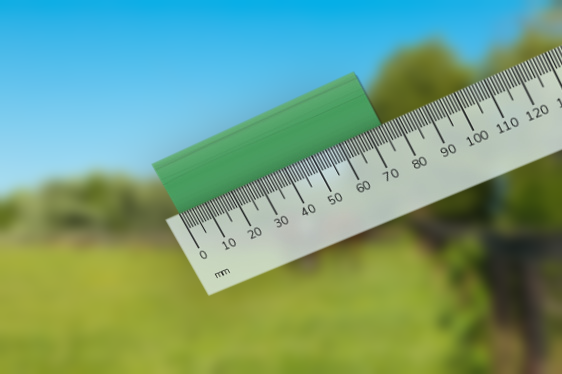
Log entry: 75 mm
